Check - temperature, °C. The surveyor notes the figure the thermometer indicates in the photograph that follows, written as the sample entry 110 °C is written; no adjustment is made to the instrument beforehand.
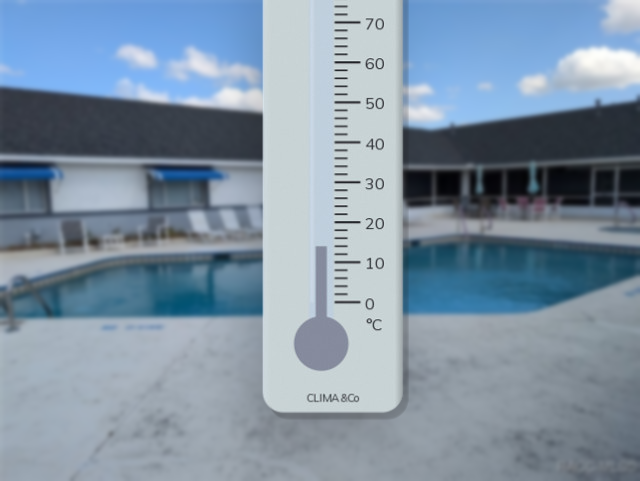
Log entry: 14 °C
